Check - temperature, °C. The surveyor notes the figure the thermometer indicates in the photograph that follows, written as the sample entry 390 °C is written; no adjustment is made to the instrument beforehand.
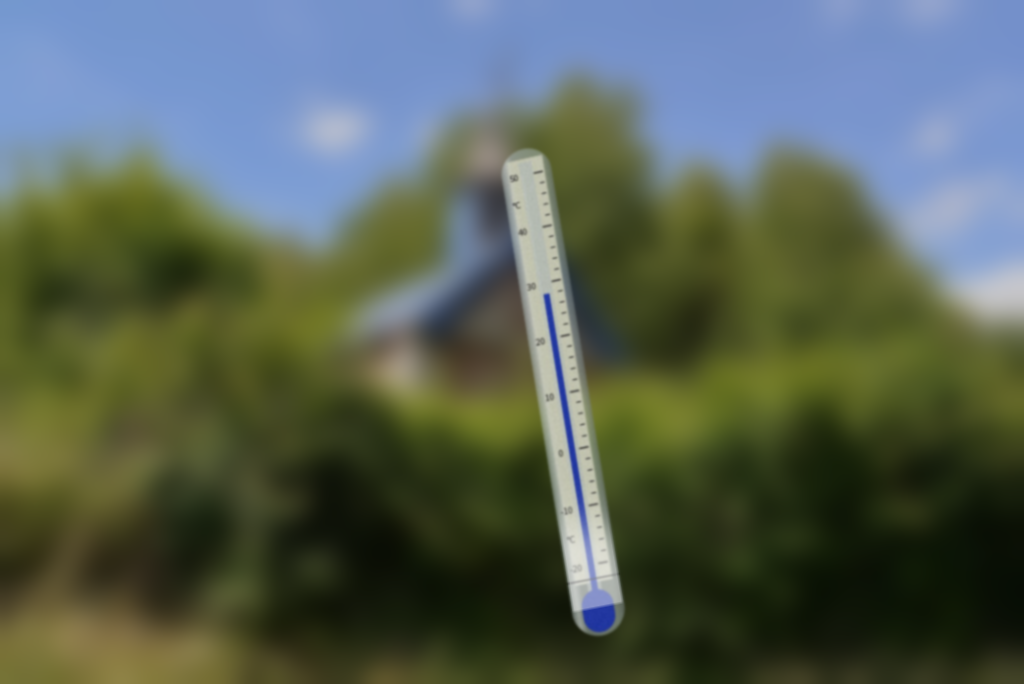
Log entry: 28 °C
